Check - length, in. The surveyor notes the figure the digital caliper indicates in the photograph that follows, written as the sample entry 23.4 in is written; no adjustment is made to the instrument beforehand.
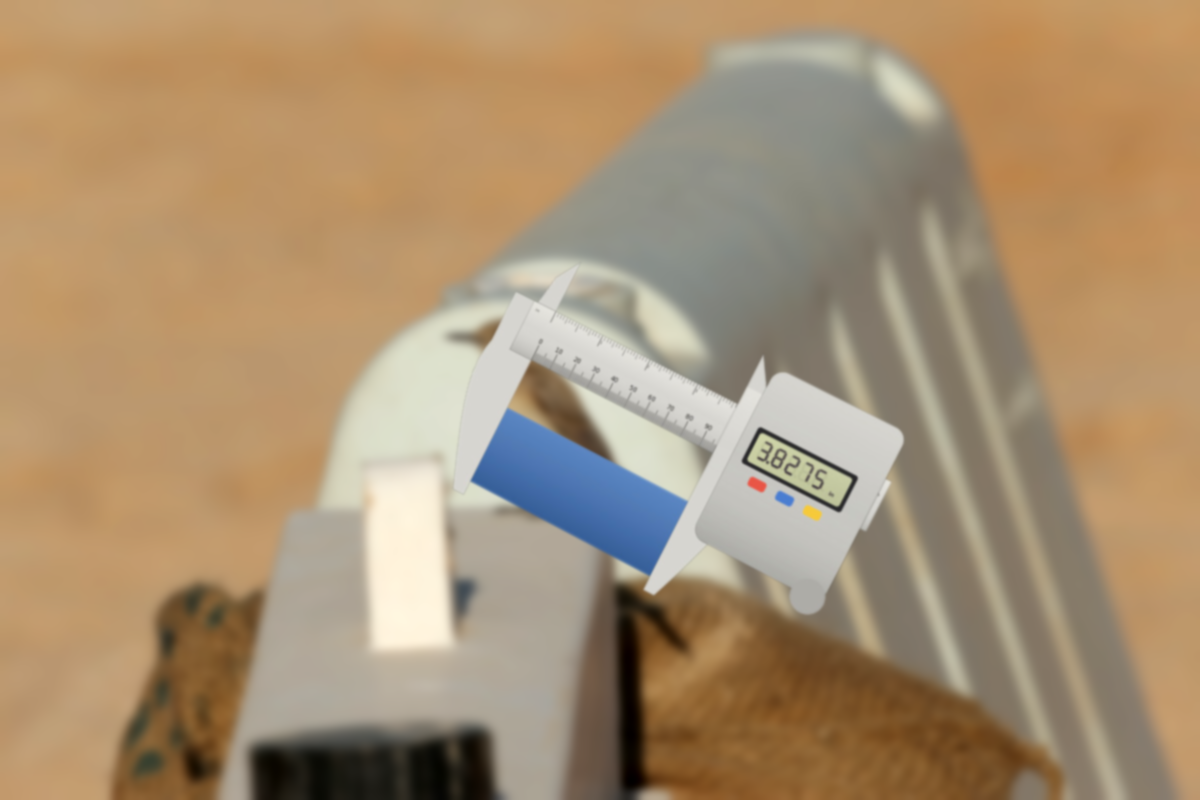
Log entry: 3.8275 in
